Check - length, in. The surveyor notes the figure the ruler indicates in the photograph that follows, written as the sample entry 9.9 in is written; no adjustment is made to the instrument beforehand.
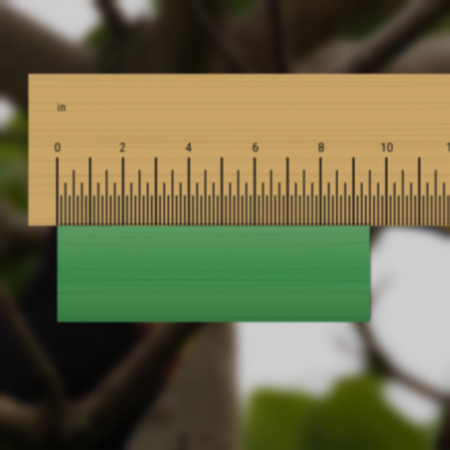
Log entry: 9.5 in
